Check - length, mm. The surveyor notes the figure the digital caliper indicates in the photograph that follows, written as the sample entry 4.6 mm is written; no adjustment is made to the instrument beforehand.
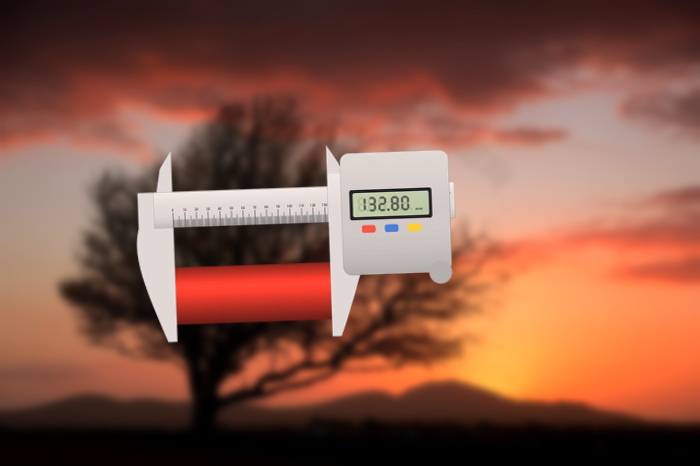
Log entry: 132.80 mm
